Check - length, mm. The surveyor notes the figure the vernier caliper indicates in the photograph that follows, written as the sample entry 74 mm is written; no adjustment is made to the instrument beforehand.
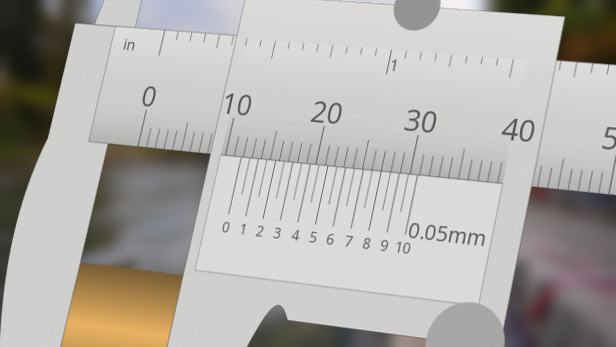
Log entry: 11.8 mm
